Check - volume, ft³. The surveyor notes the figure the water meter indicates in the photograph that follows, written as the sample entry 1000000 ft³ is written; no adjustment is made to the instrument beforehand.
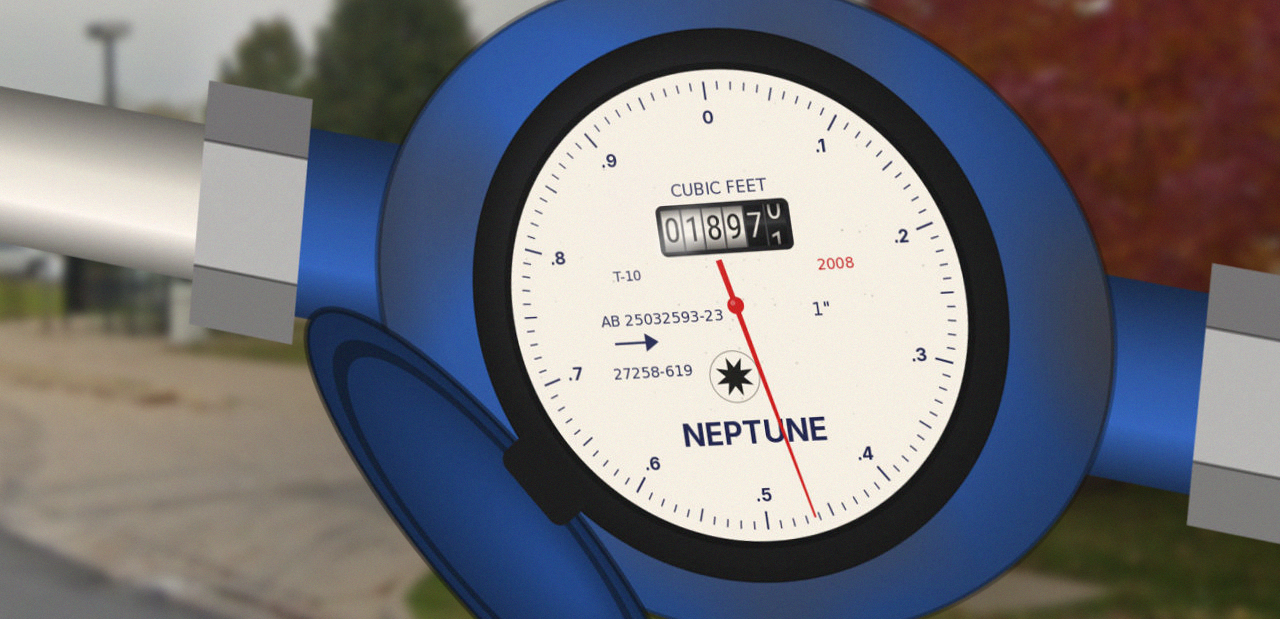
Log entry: 18970.46 ft³
